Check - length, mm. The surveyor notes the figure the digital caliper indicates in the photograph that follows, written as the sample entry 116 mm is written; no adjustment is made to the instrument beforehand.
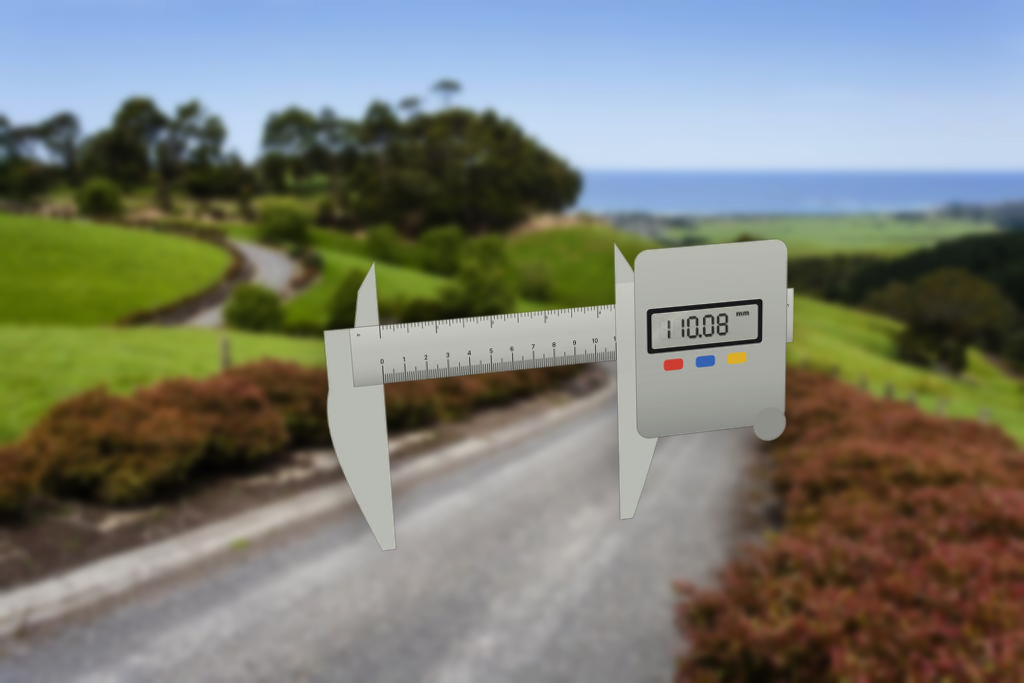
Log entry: 110.08 mm
